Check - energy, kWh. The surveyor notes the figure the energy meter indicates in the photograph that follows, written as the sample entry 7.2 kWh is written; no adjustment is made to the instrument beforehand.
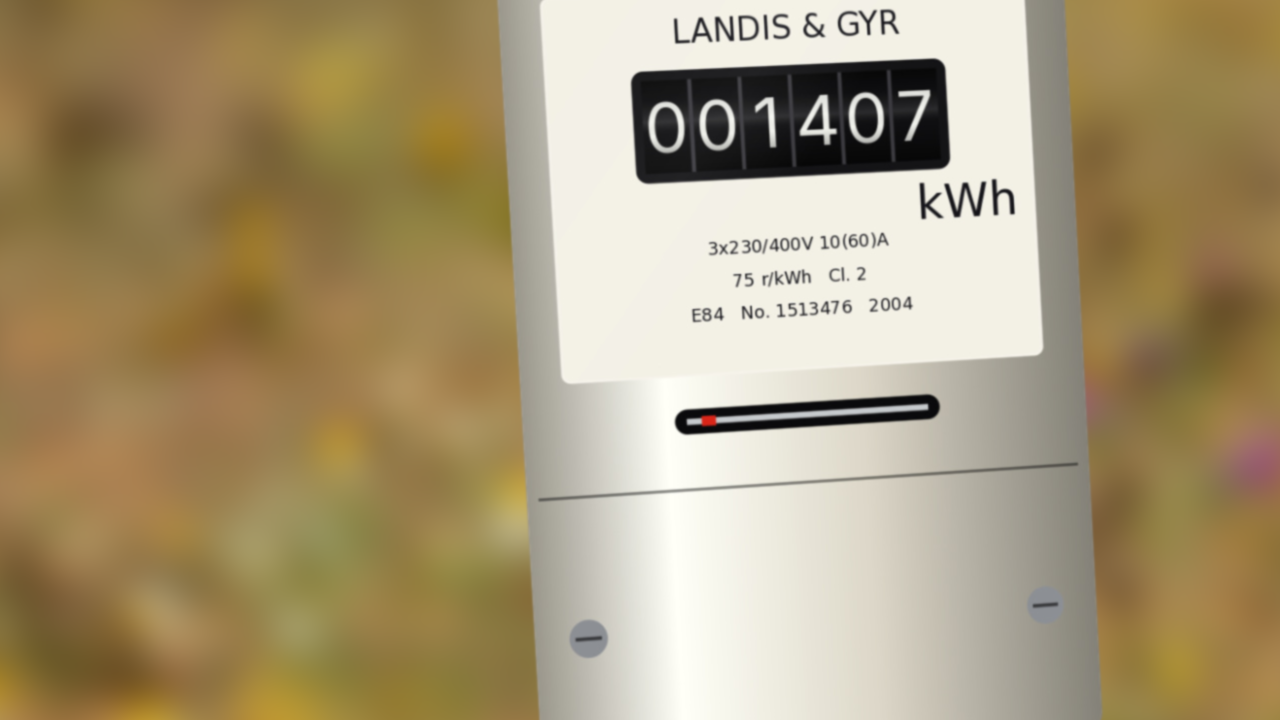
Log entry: 1407 kWh
